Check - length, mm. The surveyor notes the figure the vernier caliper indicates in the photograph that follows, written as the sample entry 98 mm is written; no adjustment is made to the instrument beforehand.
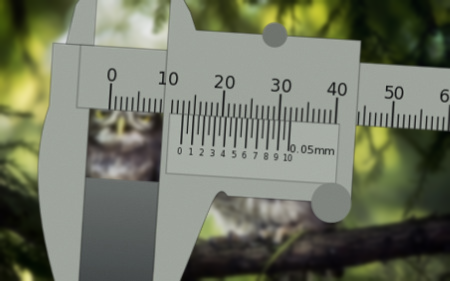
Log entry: 13.0 mm
